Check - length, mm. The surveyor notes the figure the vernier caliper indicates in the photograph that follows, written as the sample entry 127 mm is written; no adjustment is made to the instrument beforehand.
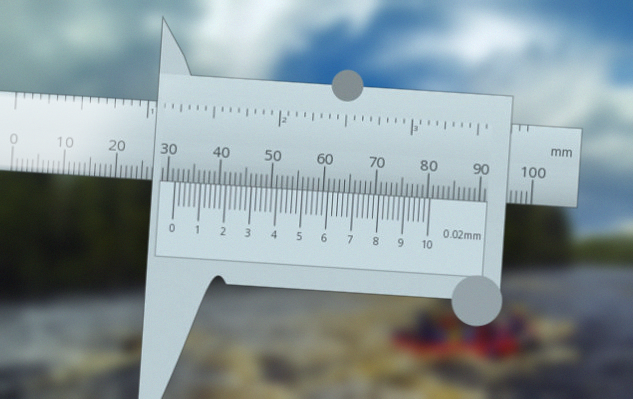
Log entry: 31.5 mm
